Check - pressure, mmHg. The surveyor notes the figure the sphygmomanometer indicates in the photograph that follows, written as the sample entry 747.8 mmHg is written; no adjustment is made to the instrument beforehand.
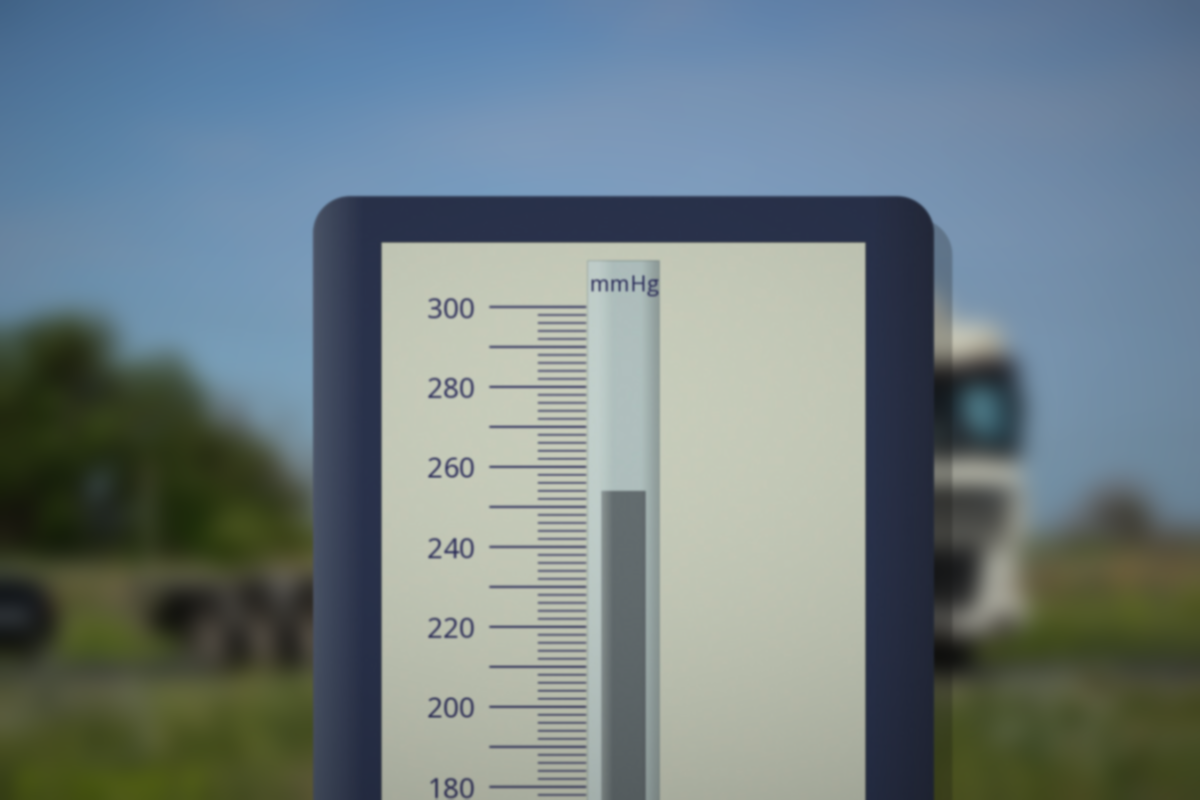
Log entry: 254 mmHg
